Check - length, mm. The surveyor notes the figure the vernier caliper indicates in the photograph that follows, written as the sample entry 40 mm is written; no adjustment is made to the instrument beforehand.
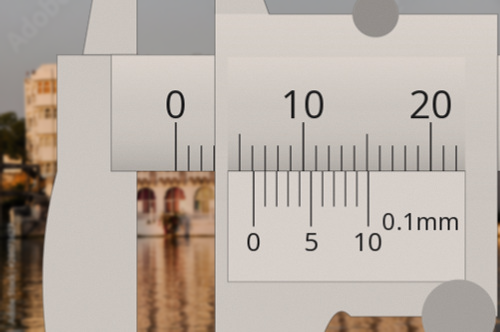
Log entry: 6.1 mm
